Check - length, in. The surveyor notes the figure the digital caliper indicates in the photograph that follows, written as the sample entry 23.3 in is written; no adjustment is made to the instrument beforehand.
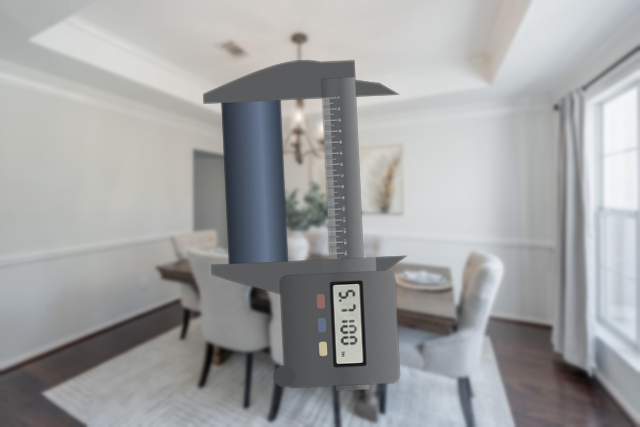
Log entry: 5.7100 in
